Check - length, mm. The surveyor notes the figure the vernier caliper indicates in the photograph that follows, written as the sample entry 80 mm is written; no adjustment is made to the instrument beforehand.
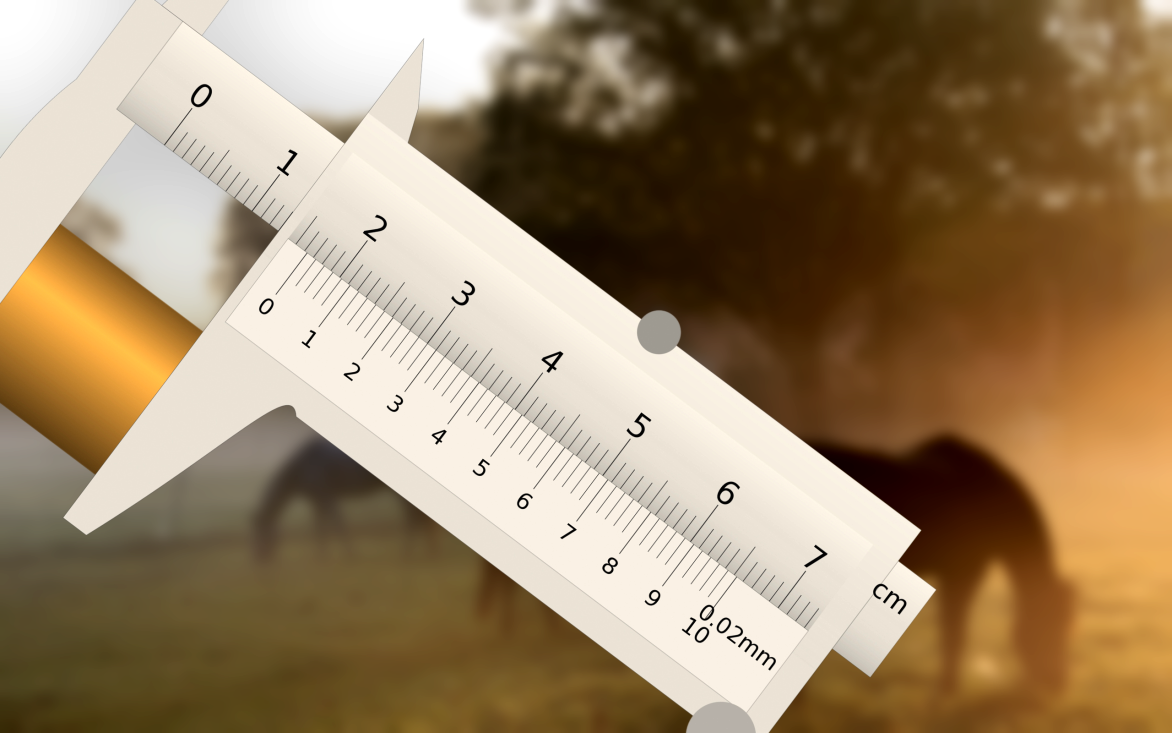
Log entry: 16.3 mm
